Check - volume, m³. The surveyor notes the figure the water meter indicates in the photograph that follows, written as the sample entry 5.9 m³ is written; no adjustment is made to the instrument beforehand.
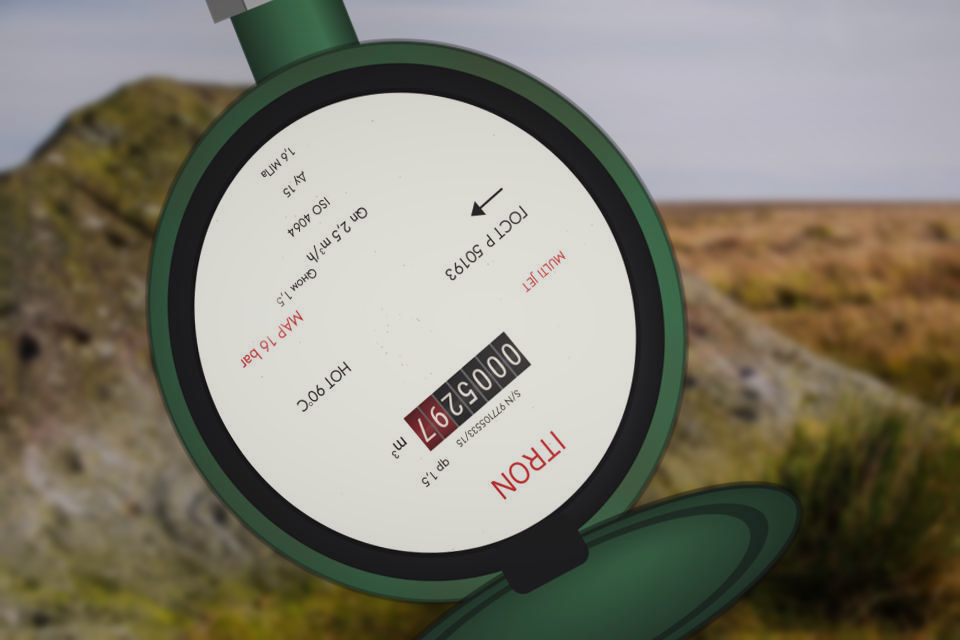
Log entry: 52.97 m³
